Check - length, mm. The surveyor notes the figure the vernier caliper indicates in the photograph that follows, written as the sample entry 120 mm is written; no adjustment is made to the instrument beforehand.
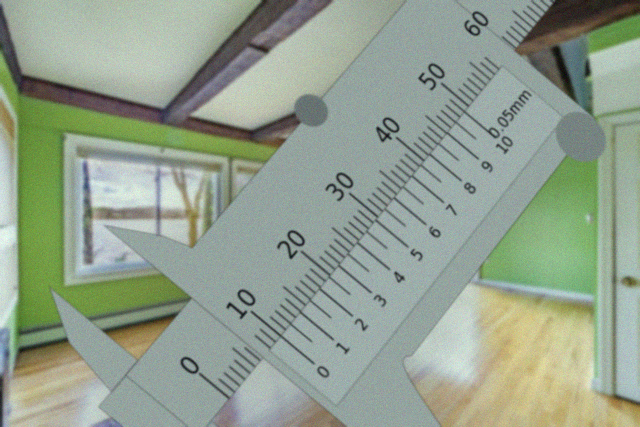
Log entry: 10.0 mm
